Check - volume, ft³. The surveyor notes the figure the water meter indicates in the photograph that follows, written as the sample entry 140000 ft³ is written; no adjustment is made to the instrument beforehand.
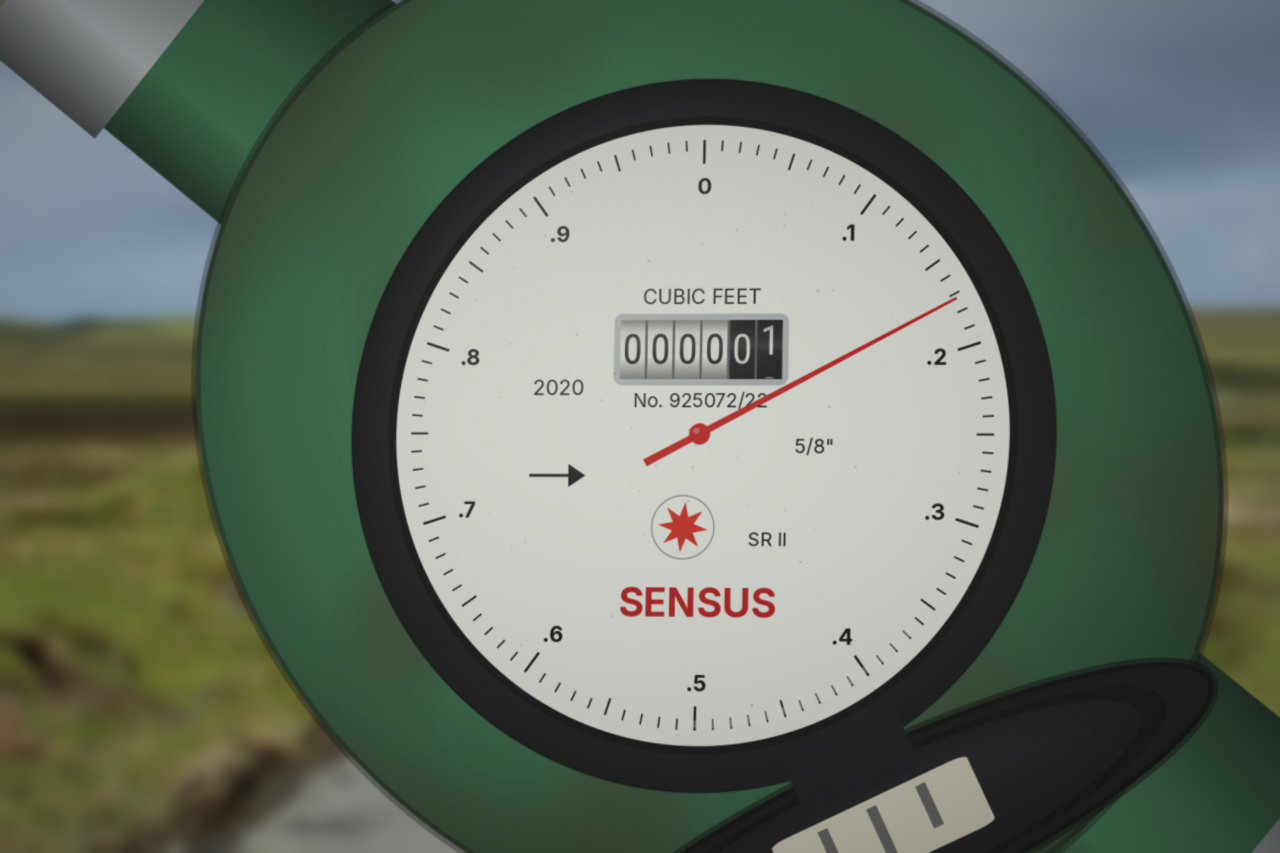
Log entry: 1.17 ft³
